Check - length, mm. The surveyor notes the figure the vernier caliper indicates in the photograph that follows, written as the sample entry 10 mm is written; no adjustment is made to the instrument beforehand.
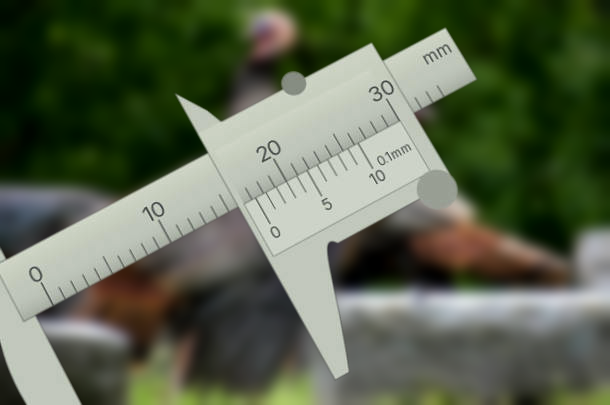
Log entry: 17.3 mm
